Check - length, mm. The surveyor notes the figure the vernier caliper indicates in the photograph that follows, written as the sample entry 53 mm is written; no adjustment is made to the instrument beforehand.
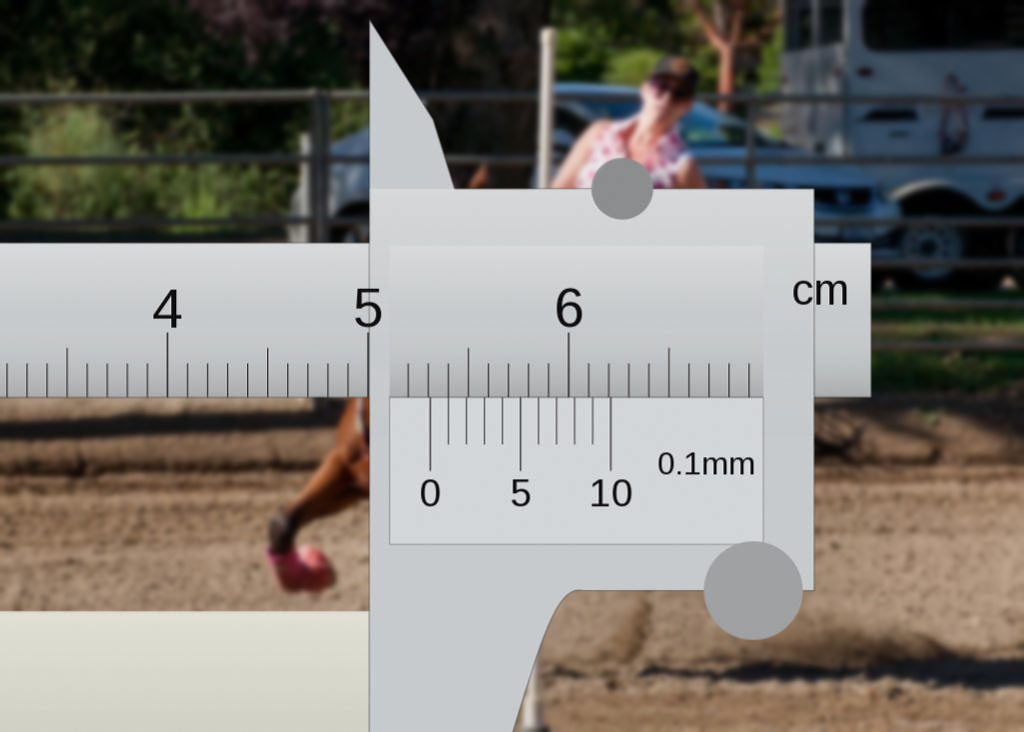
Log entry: 53.1 mm
